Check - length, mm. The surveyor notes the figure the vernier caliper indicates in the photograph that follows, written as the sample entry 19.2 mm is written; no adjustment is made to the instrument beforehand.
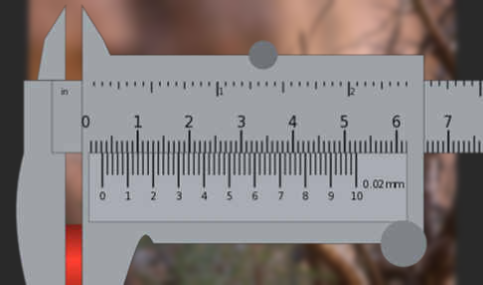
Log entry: 3.2 mm
